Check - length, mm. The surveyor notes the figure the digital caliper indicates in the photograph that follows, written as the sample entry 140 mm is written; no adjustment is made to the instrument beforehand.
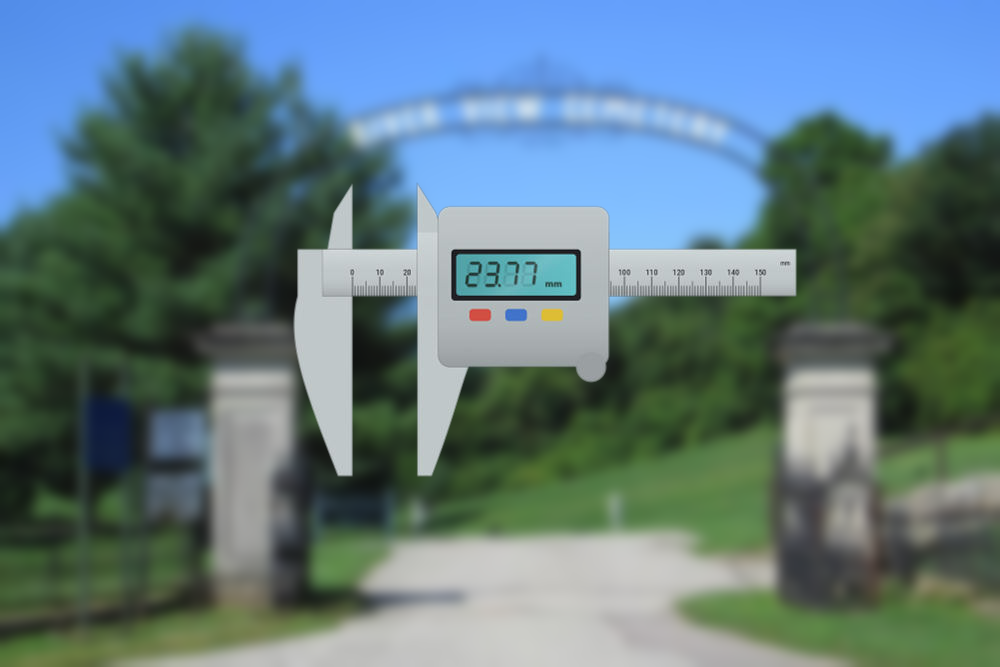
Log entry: 23.77 mm
